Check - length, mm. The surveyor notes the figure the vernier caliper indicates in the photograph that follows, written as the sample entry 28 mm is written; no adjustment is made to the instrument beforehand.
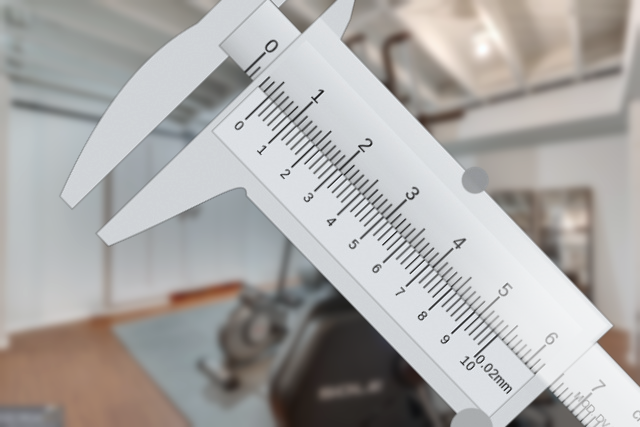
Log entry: 5.0 mm
